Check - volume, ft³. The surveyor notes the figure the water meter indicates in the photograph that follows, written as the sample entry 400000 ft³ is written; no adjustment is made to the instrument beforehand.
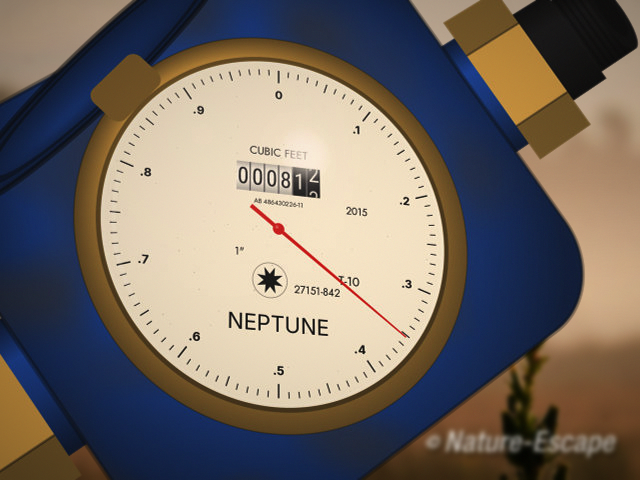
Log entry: 812.35 ft³
